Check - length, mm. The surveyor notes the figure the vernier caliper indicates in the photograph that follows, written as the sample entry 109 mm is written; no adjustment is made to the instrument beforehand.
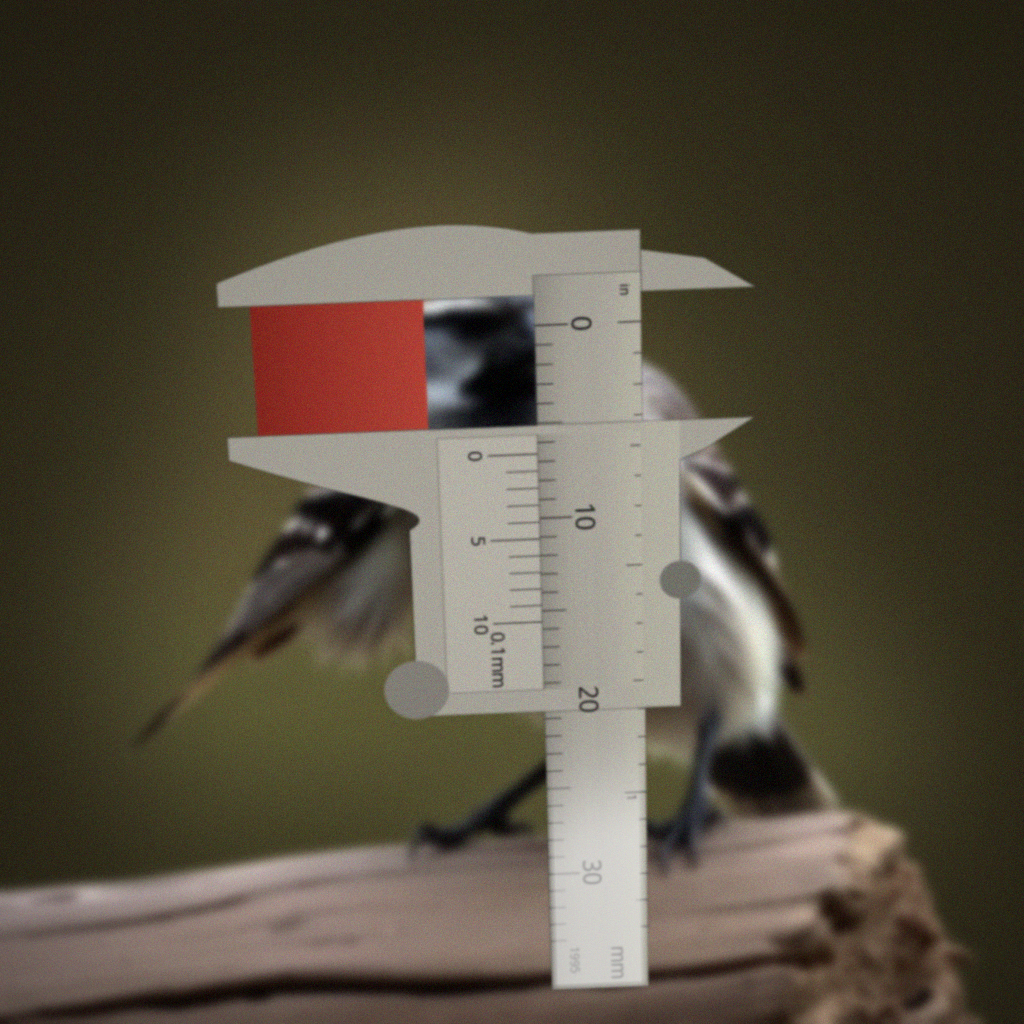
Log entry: 6.6 mm
